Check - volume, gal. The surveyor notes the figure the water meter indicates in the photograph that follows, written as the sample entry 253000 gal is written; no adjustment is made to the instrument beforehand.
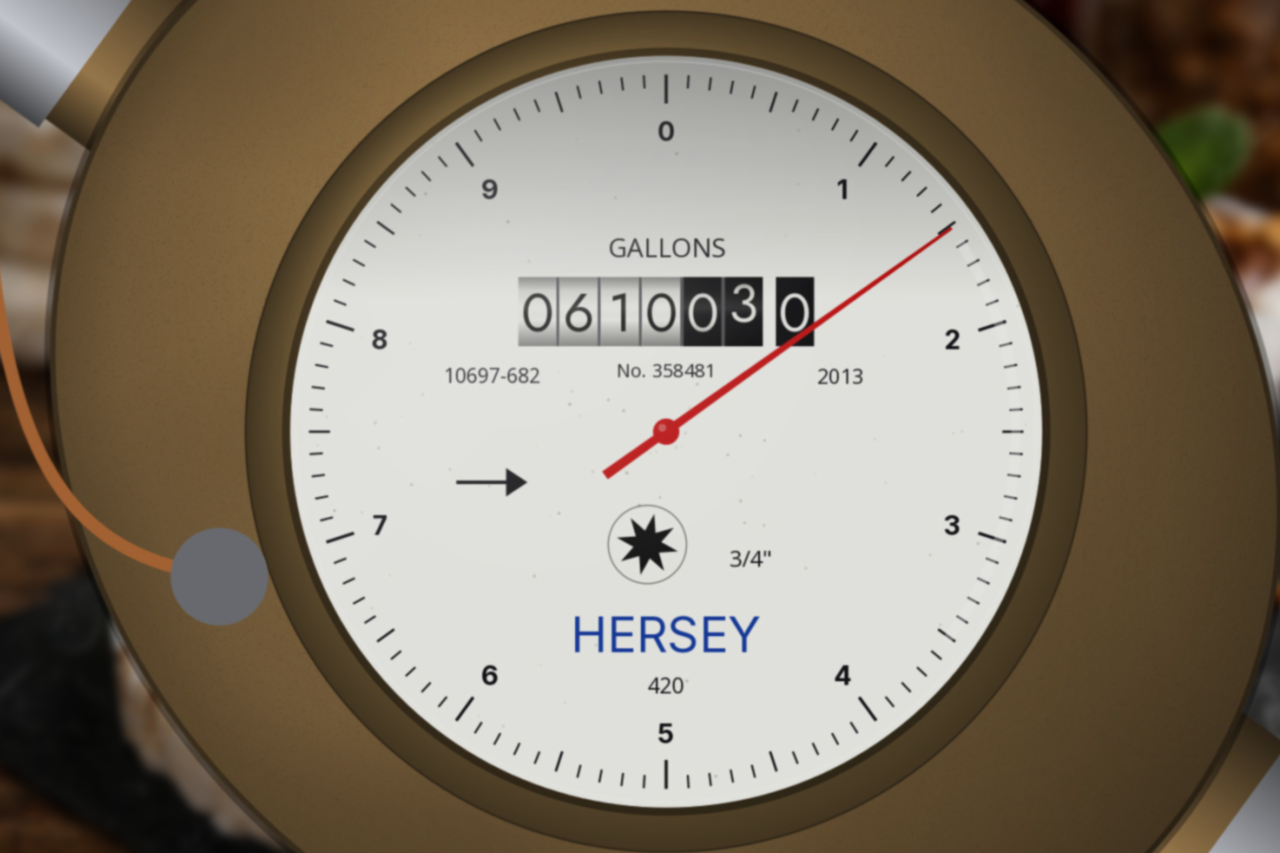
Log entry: 610031.5 gal
